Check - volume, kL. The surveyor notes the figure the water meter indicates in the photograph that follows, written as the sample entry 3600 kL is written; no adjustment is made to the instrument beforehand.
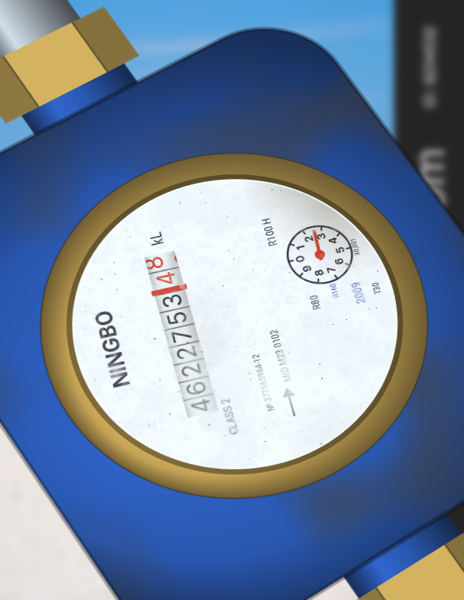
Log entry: 4622753.482 kL
